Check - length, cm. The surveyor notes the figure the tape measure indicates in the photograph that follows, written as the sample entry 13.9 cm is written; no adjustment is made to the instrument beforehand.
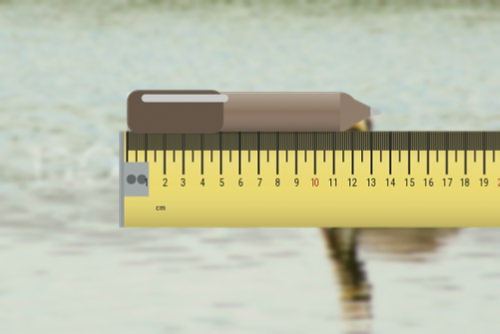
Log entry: 13.5 cm
